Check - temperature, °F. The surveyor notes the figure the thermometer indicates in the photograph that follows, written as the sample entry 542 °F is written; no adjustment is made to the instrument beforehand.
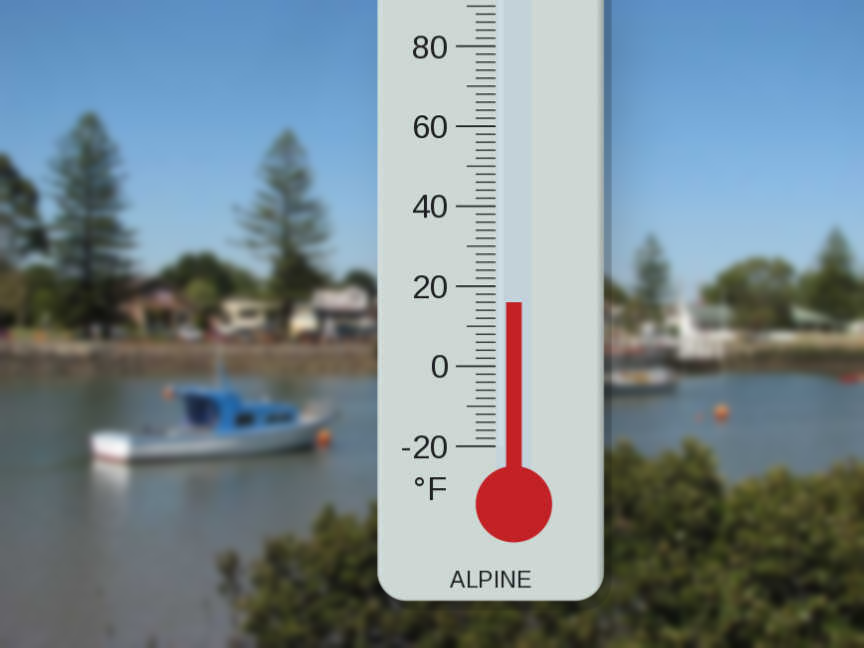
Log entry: 16 °F
